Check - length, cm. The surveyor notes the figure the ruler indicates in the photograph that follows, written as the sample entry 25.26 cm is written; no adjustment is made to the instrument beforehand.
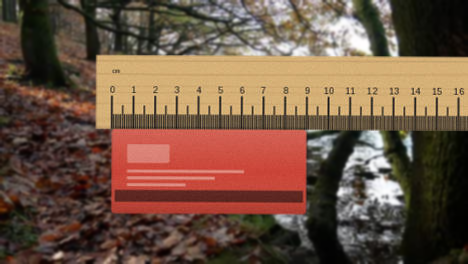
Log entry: 9 cm
